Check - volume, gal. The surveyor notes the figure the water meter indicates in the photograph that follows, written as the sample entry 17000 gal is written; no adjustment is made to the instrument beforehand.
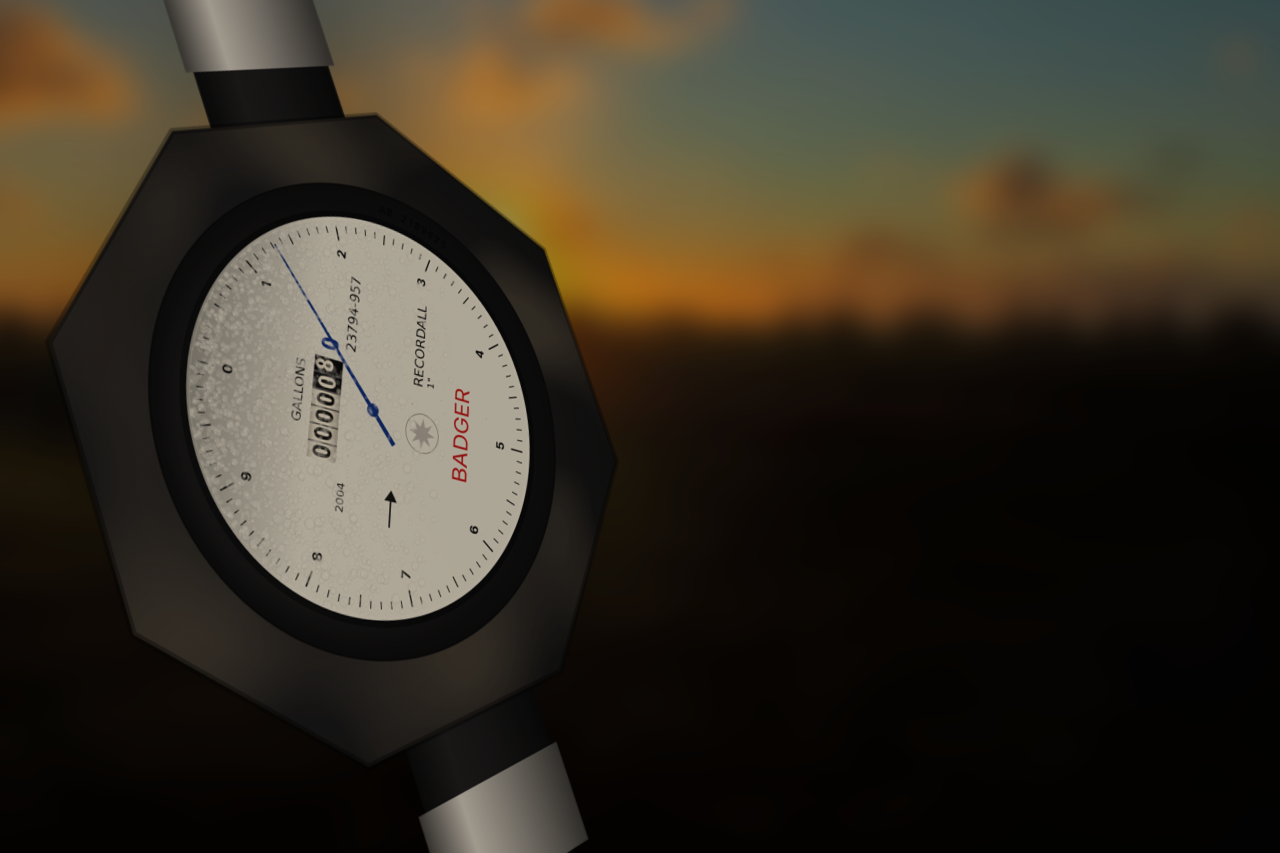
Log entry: 81.3 gal
